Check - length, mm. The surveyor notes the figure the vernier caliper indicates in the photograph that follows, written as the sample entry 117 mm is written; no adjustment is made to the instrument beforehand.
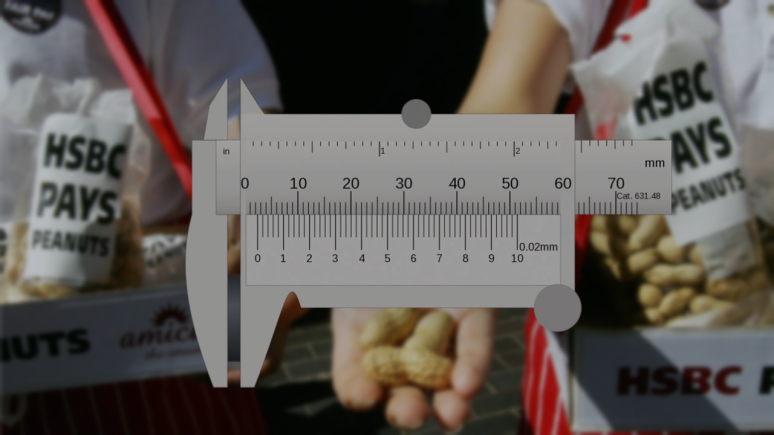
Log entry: 2.4 mm
